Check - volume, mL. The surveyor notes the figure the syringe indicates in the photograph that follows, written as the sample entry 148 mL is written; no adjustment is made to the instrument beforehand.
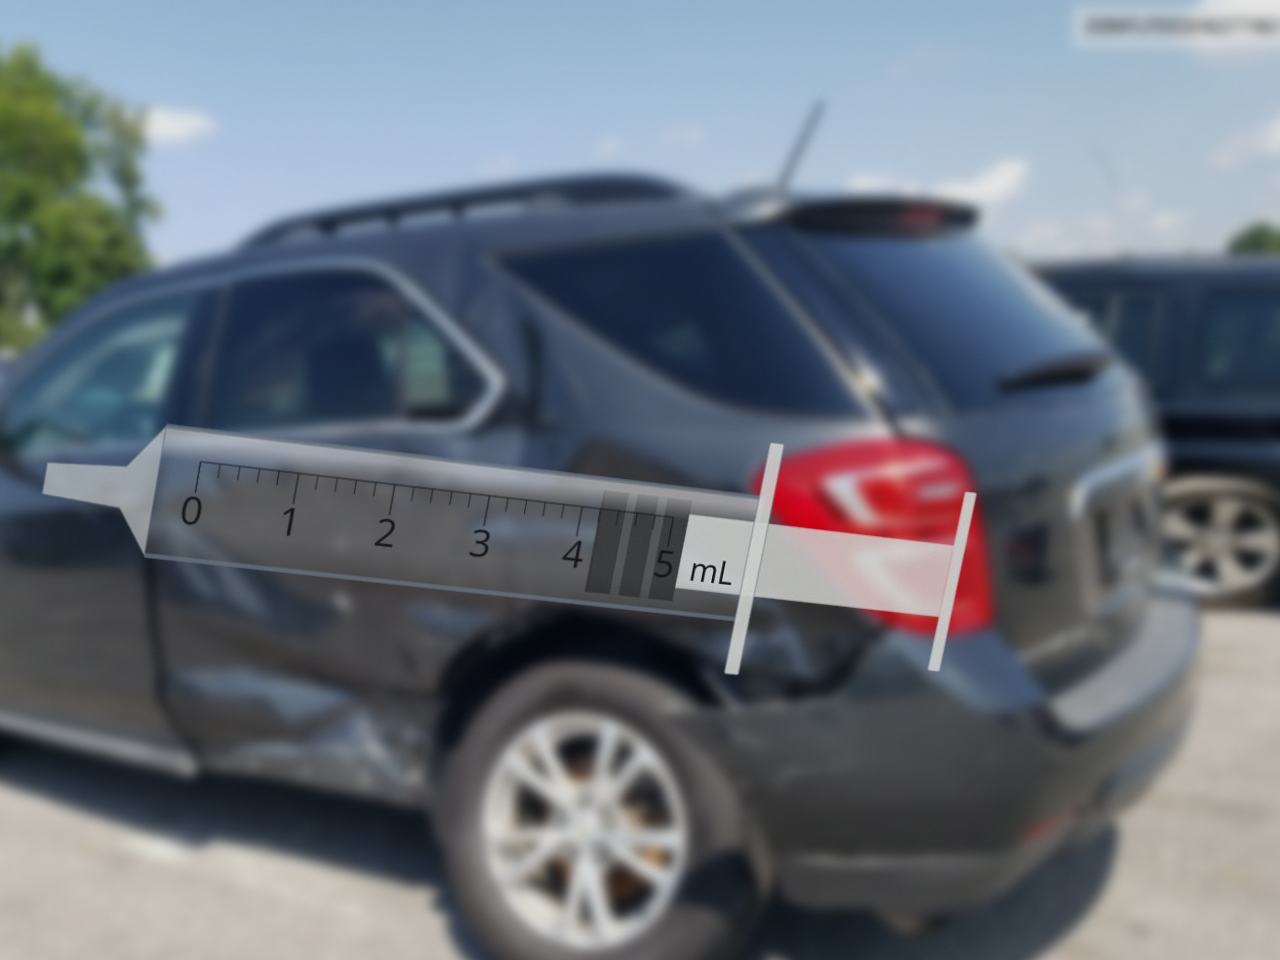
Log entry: 4.2 mL
